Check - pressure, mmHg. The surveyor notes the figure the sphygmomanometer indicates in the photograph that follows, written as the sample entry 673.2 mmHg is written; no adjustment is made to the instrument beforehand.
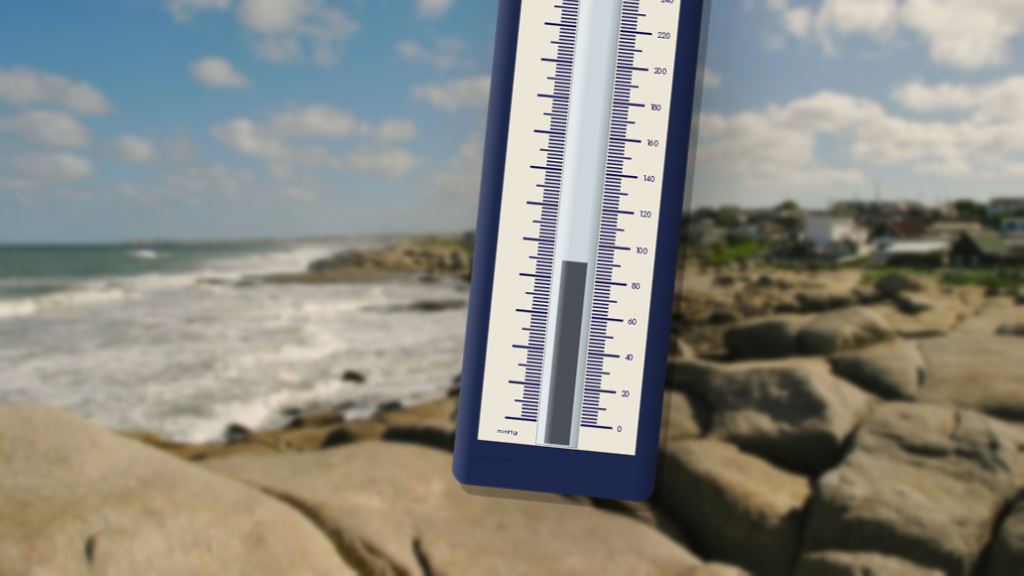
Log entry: 90 mmHg
